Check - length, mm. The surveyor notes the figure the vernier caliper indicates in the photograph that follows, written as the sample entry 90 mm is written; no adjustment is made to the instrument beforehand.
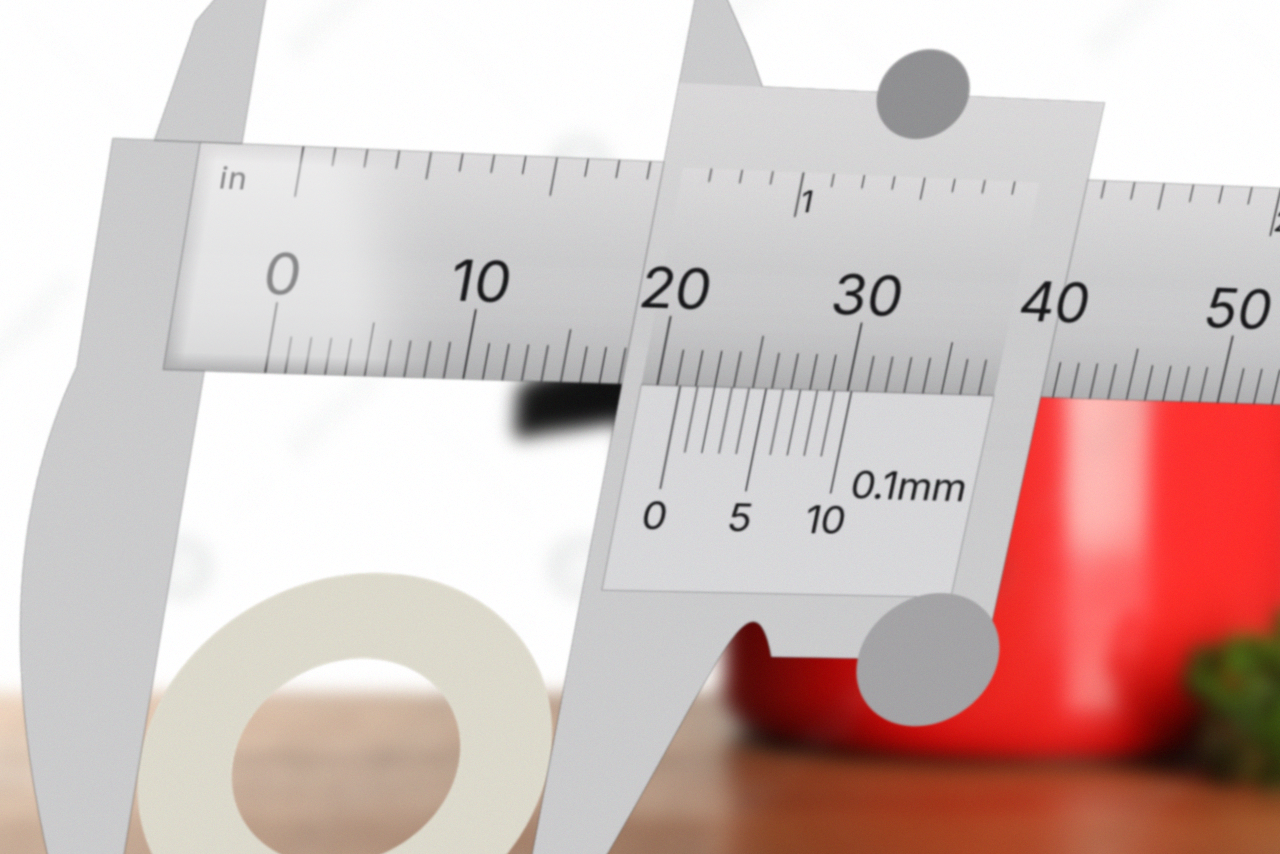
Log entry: 21.2 mm
